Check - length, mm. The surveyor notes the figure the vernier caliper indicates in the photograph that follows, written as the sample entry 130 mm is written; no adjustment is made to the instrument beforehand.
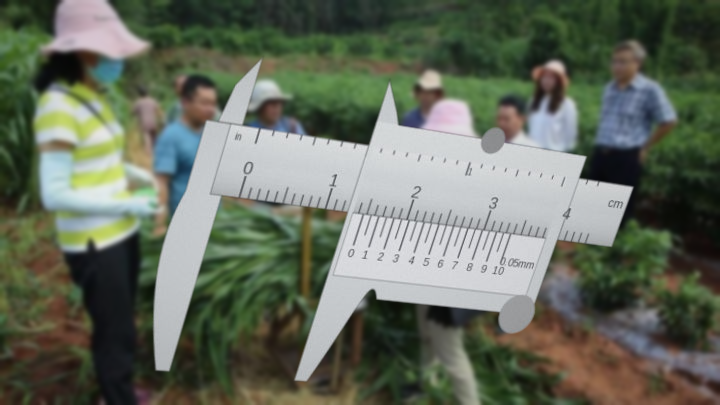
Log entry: 14.6 mm
